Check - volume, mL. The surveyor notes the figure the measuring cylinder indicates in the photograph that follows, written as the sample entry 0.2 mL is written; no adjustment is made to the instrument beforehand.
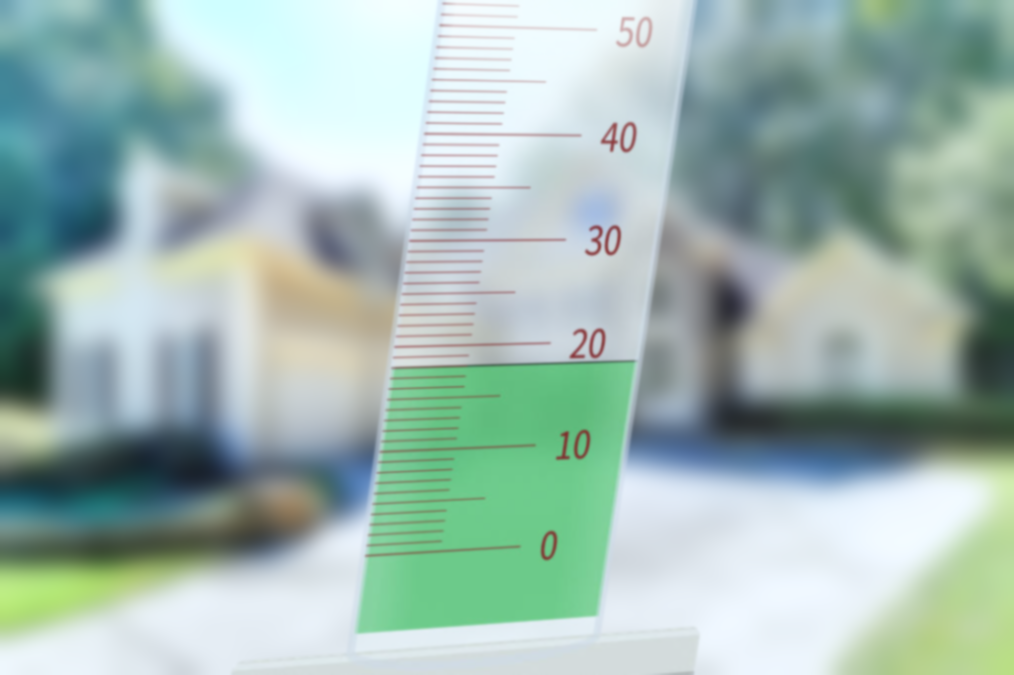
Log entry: 18 mL
